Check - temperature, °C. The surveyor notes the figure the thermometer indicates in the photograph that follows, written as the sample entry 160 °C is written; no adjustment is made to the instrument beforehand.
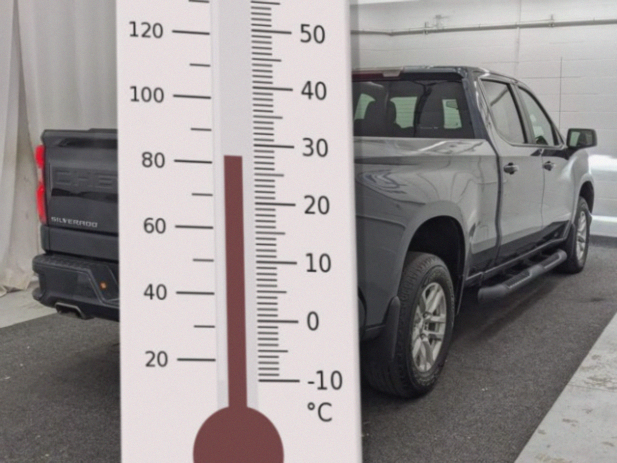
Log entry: 28 °C
